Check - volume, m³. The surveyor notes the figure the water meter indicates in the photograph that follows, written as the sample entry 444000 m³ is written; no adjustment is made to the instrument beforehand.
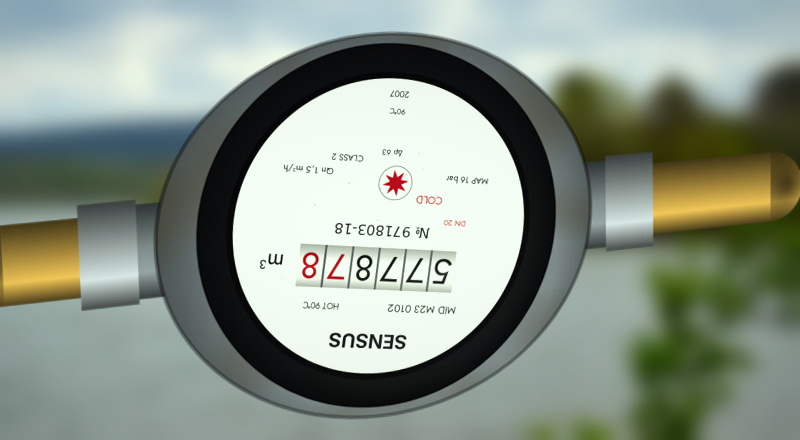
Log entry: 5778.78 m³
